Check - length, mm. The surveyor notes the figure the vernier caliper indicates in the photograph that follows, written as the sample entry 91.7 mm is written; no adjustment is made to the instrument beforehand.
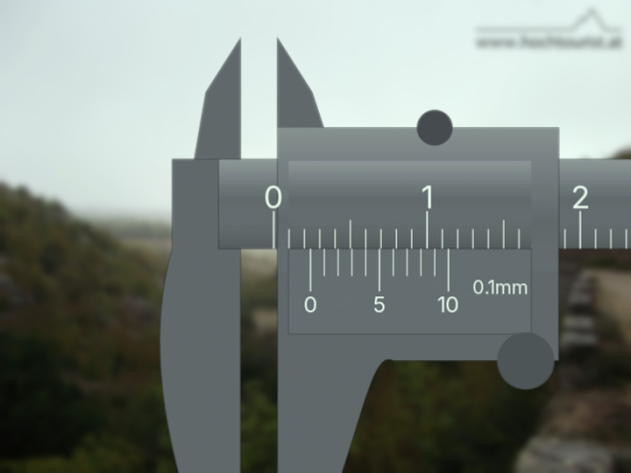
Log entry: 2.4 mm
